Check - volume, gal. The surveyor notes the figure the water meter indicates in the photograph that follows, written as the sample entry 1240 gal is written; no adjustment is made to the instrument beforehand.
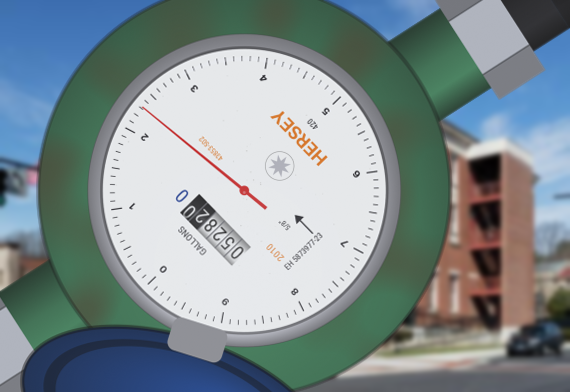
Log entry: 528202.3 gal
